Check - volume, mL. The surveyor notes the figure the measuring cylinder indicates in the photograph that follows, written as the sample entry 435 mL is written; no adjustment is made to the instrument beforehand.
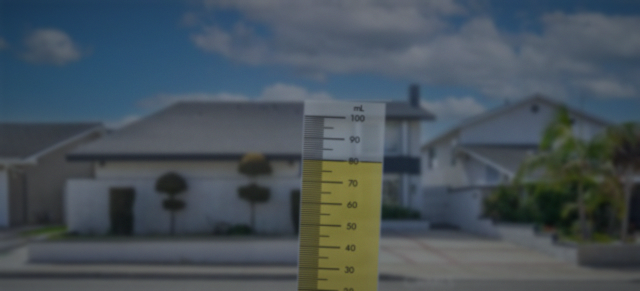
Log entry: 80 mL
